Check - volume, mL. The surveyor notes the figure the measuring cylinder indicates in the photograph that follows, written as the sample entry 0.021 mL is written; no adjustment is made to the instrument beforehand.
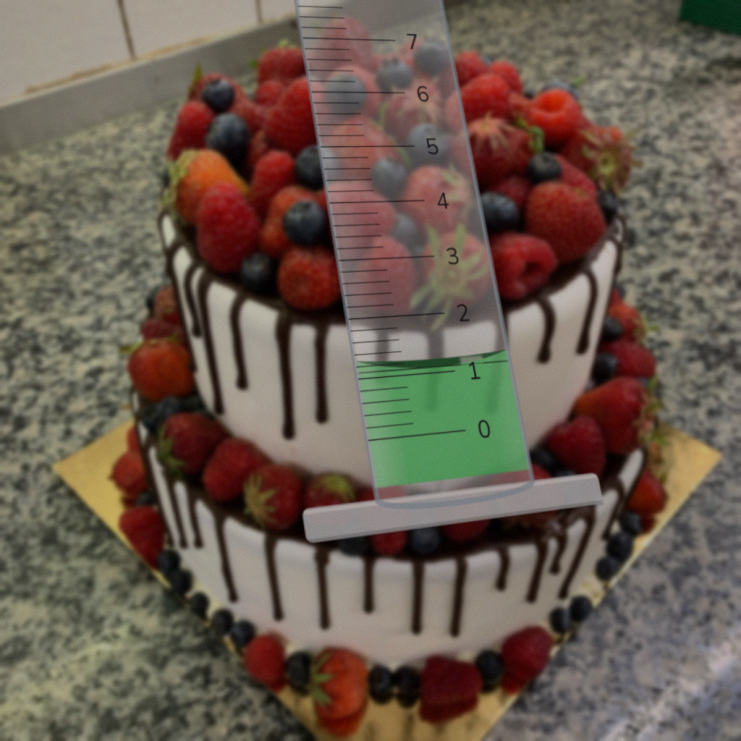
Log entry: 1.1 mL
